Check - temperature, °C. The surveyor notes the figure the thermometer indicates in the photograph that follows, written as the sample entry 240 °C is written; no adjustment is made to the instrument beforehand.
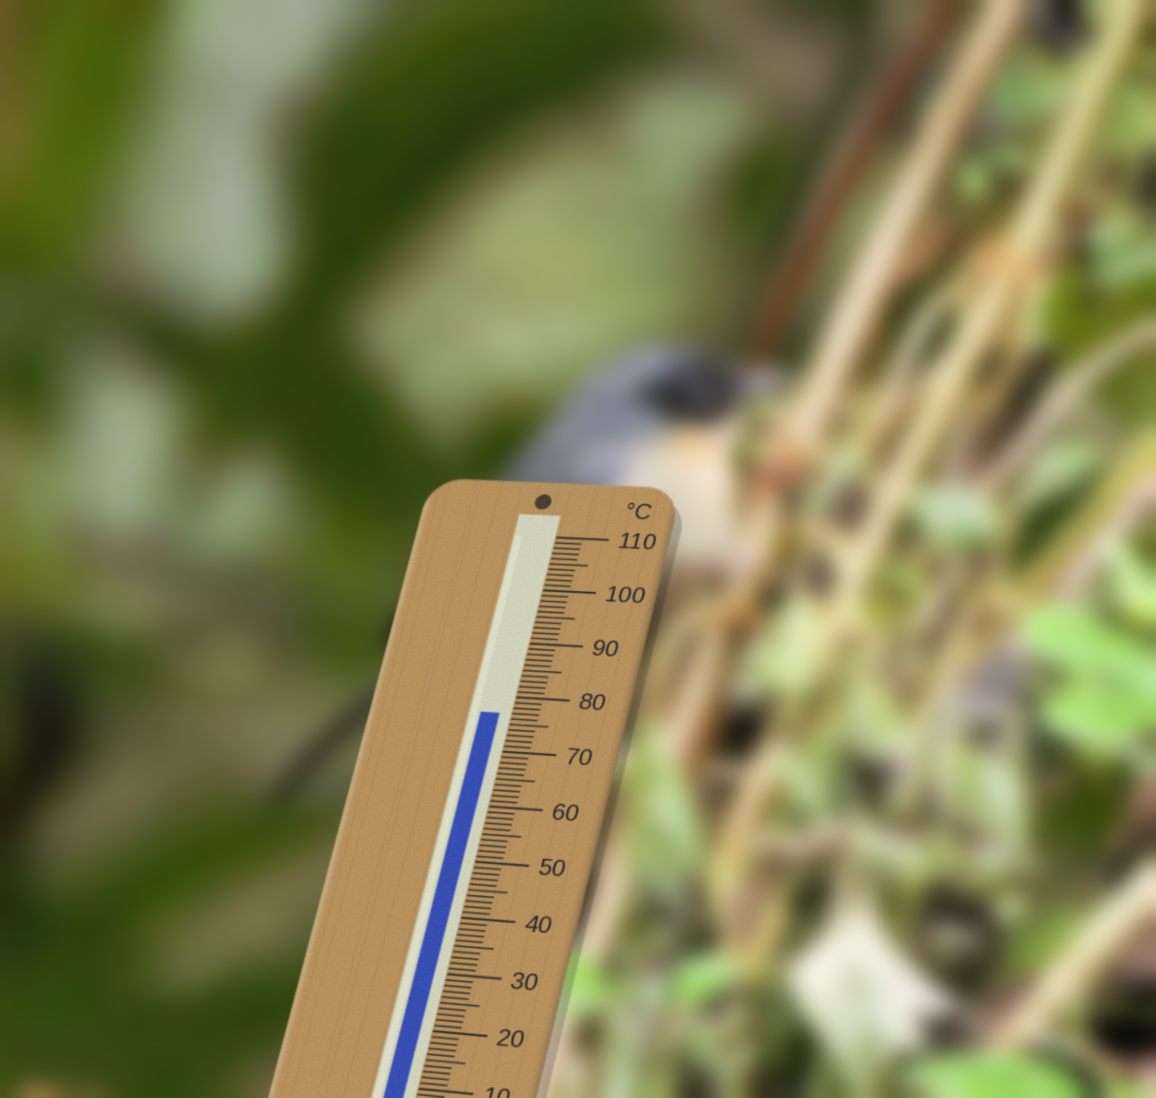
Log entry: 77 °C
